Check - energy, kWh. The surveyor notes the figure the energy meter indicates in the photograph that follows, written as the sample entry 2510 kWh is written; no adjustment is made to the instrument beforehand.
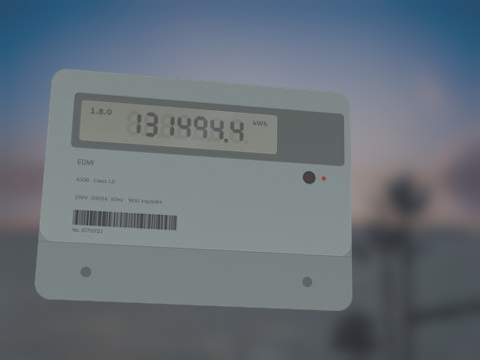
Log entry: 131494.4 kWh
